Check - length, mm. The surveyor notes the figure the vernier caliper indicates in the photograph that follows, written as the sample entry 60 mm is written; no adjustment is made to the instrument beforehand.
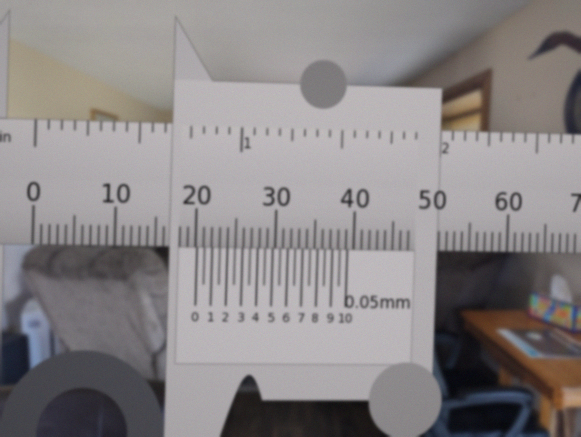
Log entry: 20.2 mm
